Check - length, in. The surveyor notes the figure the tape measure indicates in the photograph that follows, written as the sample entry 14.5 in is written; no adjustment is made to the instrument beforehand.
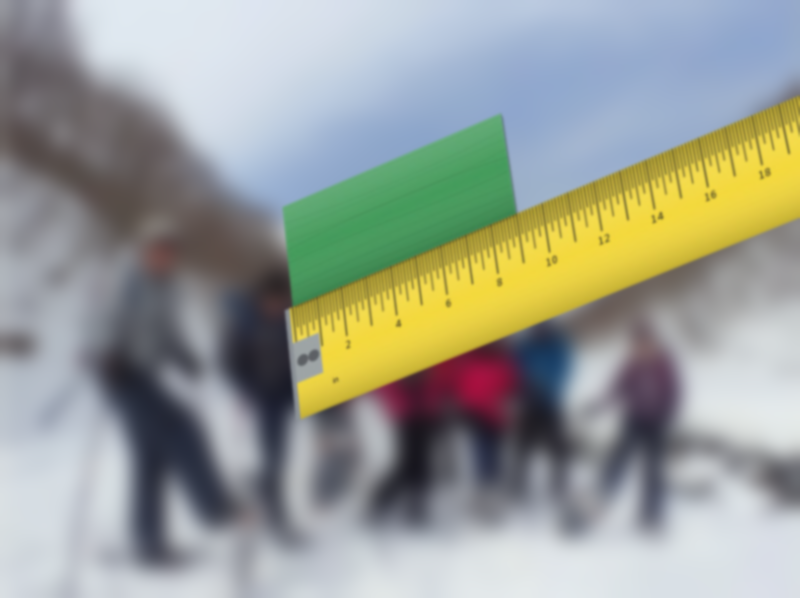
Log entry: 9 in
